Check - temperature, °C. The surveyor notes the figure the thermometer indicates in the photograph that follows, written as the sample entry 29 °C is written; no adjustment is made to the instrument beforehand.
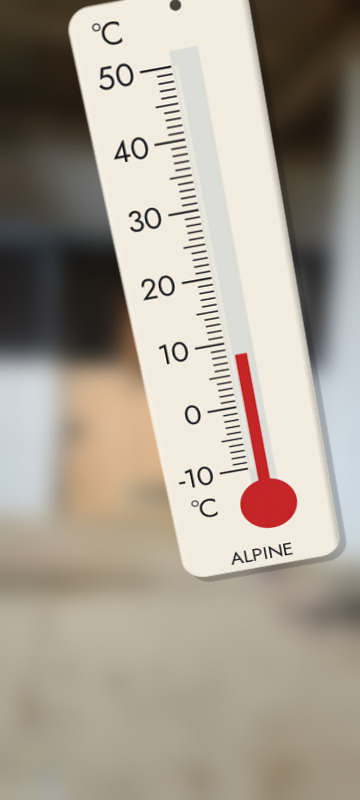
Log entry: 8 °C
